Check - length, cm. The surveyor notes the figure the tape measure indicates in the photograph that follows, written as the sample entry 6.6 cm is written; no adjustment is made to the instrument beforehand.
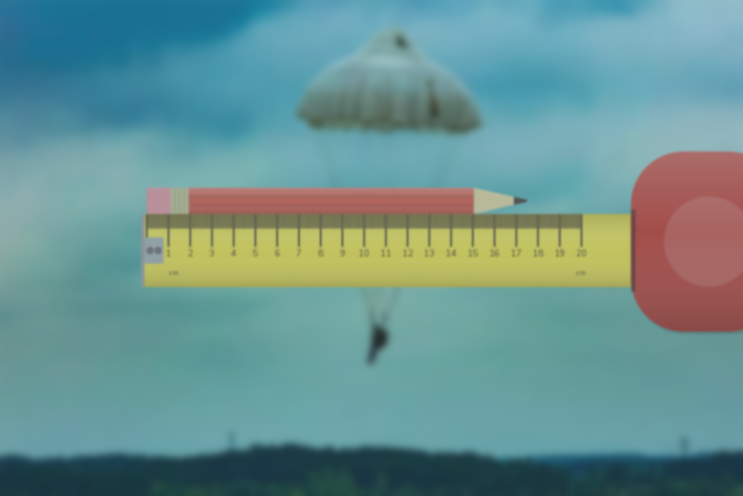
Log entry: 17.5 cm
